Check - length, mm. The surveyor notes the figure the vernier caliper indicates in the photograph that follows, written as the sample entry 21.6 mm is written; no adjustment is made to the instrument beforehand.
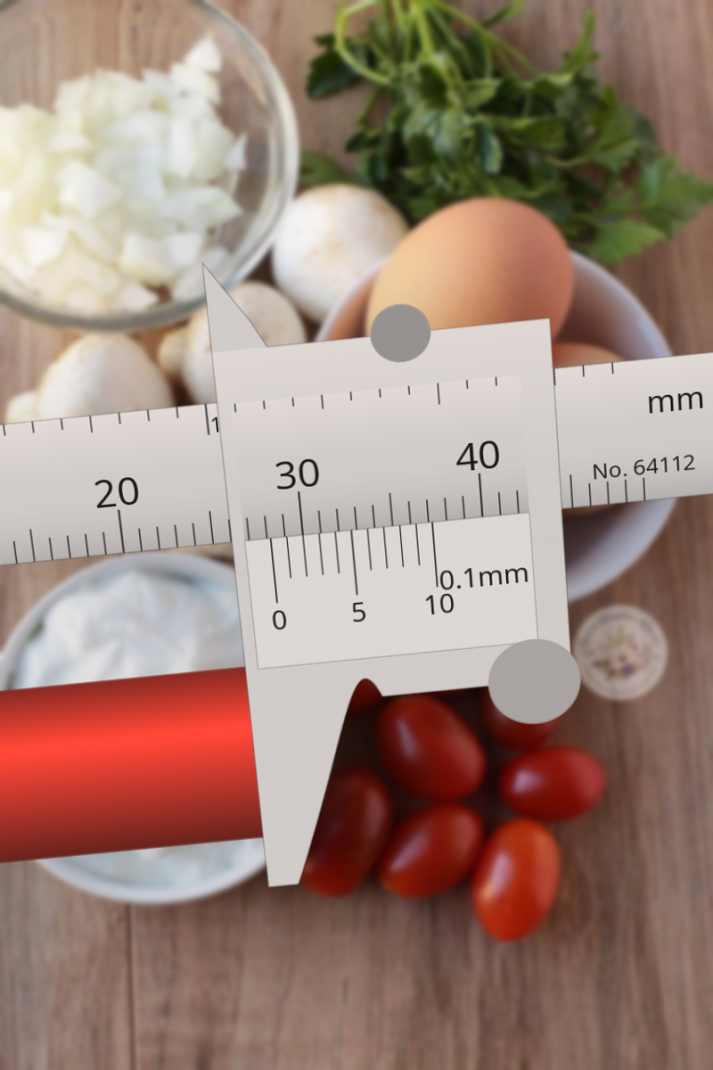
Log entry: 28.2 mm
